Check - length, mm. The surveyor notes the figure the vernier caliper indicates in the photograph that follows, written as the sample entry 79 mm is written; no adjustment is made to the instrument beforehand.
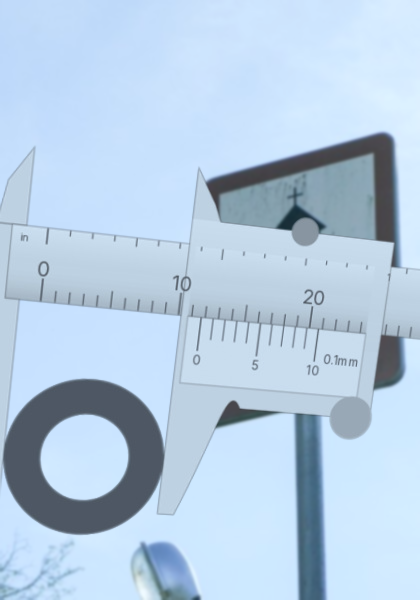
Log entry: 11.7 mm
